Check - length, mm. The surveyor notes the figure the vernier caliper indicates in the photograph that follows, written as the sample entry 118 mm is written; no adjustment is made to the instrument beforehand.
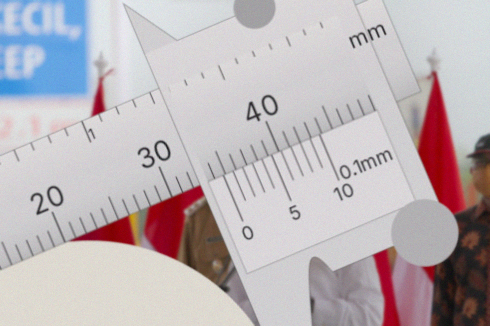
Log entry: 34.8 mm
